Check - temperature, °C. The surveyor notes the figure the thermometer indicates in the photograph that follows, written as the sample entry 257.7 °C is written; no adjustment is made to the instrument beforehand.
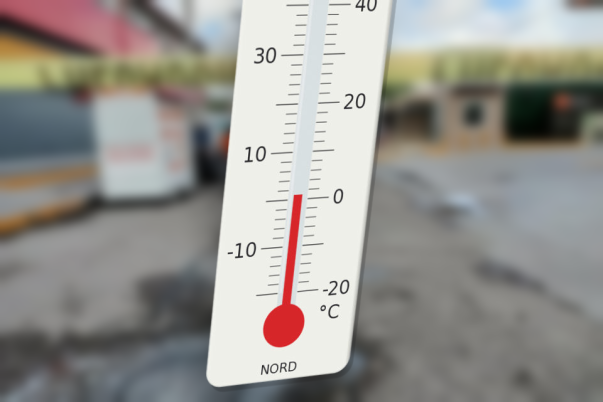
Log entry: 1 °C
